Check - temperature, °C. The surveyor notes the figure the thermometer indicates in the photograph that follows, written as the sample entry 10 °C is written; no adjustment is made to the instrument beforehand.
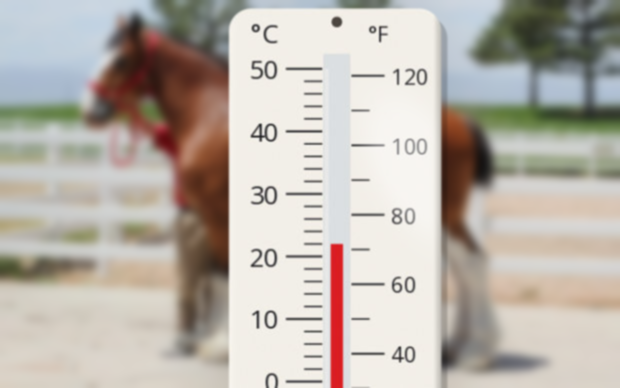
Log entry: 22 °C
